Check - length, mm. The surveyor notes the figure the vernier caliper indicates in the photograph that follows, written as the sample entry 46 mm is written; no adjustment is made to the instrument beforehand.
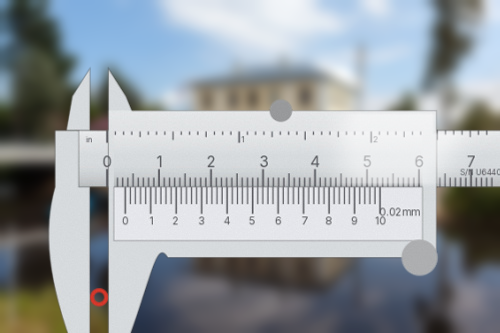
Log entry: 3.5 mm
